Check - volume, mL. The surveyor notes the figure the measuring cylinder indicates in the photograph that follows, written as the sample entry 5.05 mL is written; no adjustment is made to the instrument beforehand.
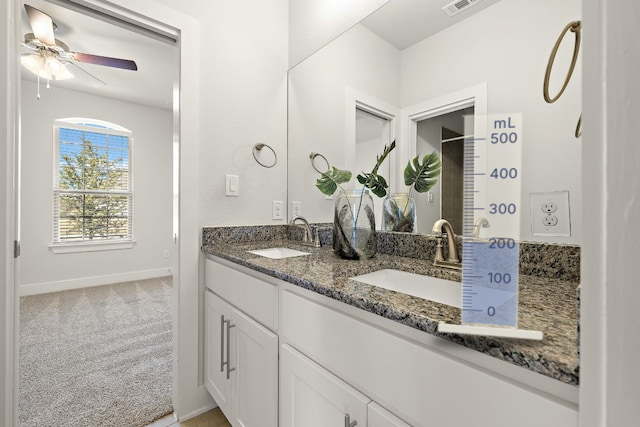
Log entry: 200 mL
